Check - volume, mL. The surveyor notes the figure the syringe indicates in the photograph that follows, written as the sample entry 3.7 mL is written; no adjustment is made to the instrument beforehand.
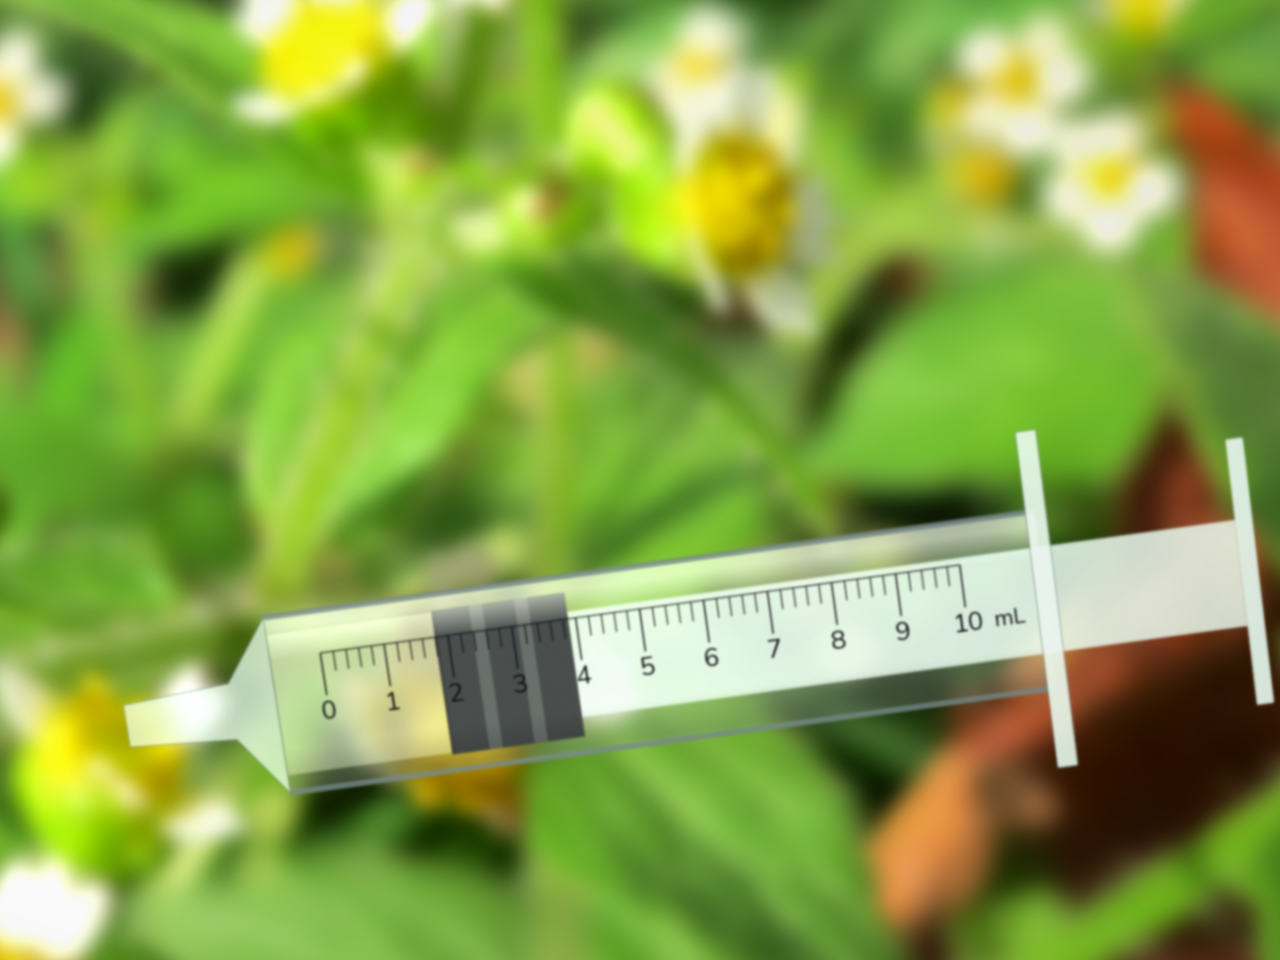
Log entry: 1.8 mL
